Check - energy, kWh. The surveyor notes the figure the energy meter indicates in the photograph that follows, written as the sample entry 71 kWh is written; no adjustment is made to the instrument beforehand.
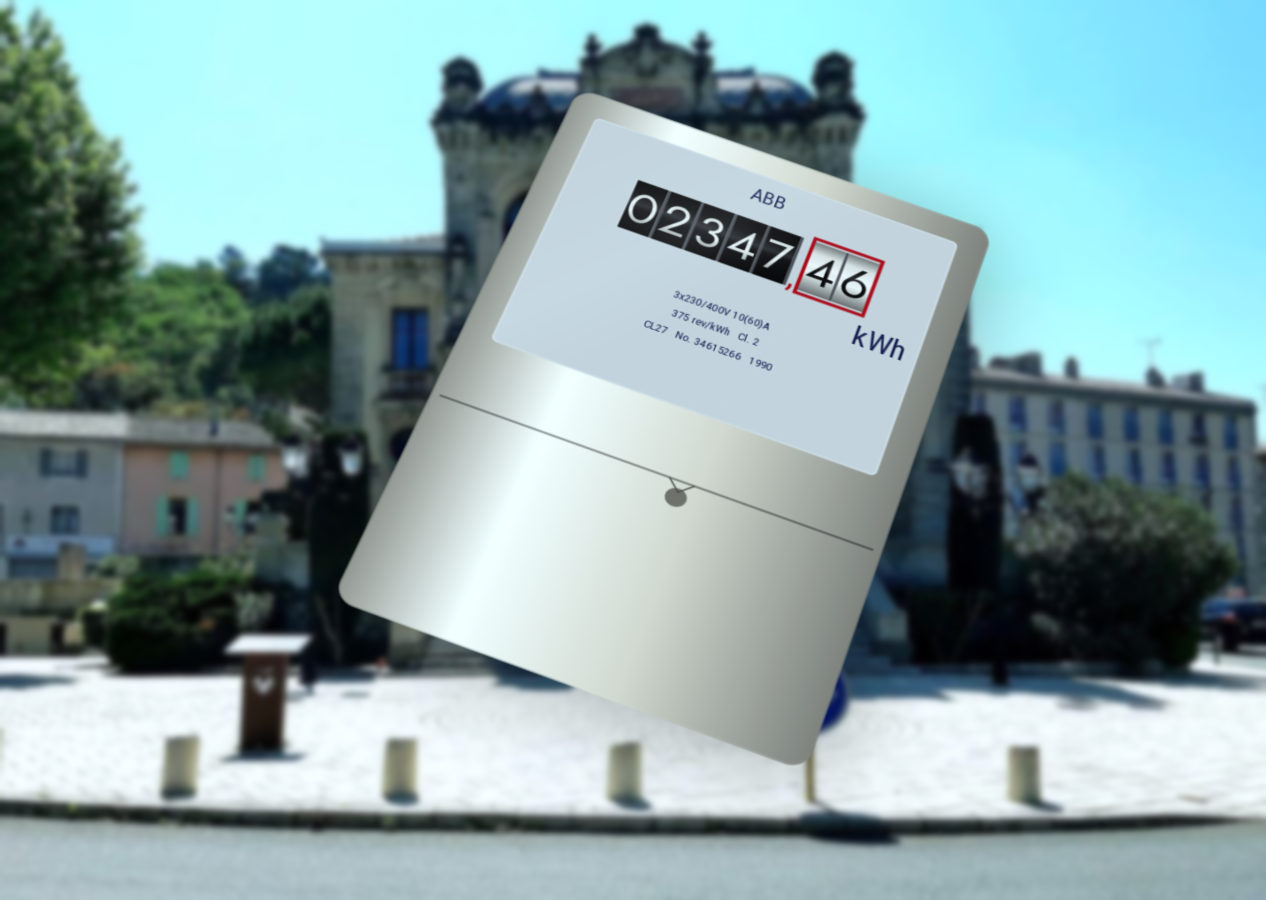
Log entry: 2347.46 kWh
